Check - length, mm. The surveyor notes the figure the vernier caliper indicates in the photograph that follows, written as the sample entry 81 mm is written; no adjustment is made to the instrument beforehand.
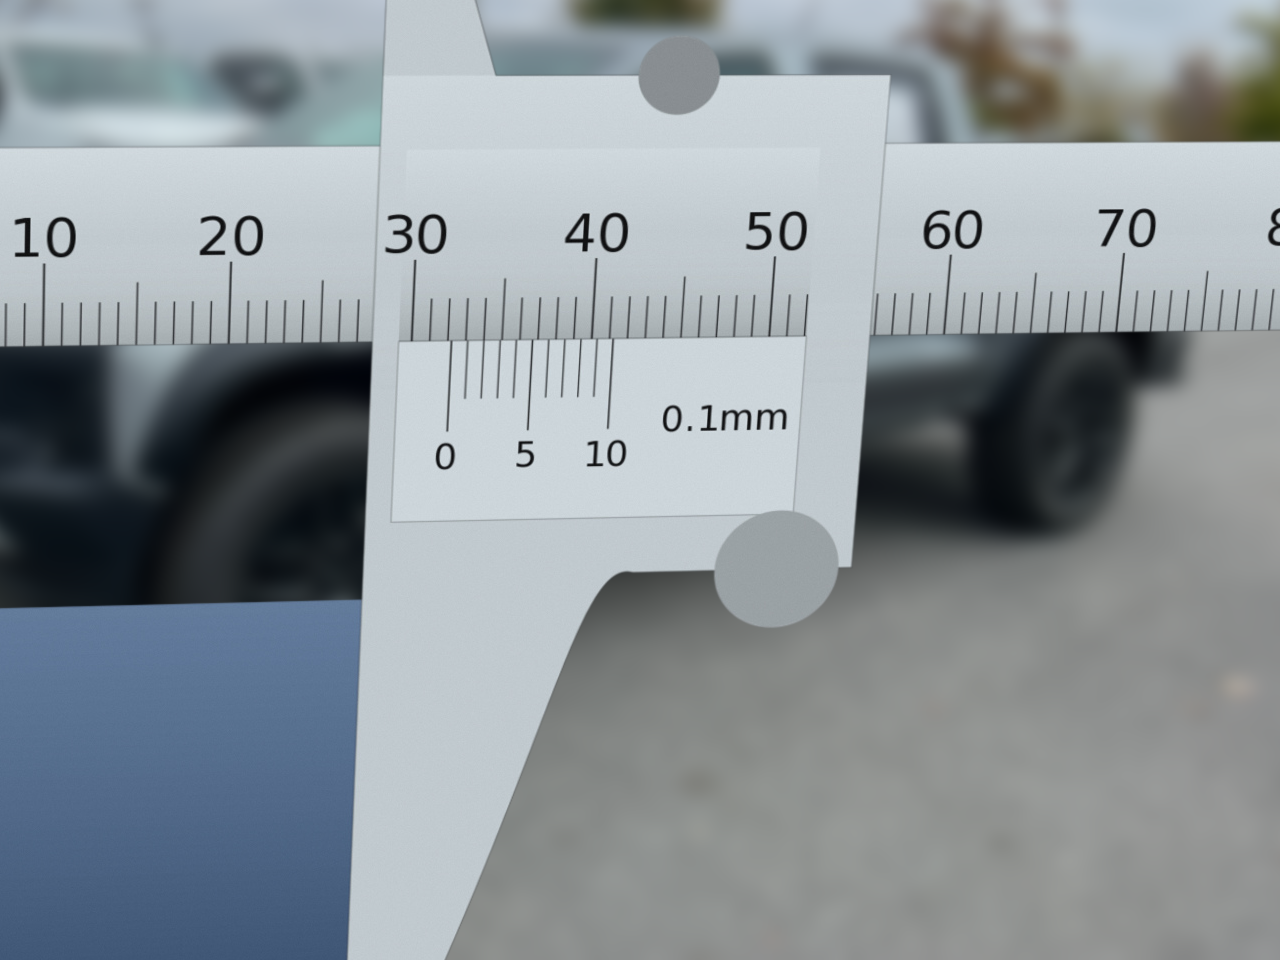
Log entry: 32.2 mm
